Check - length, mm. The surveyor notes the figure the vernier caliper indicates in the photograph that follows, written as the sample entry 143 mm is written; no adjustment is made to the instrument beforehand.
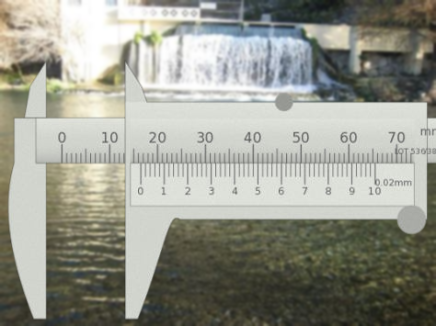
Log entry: 16.5 mm
